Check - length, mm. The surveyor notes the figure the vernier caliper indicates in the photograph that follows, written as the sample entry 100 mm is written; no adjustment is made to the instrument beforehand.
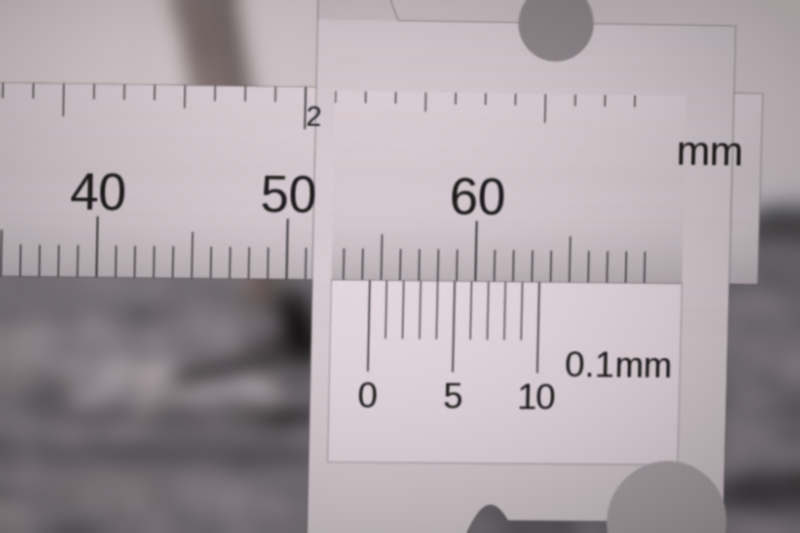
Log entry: 54.4 mm
